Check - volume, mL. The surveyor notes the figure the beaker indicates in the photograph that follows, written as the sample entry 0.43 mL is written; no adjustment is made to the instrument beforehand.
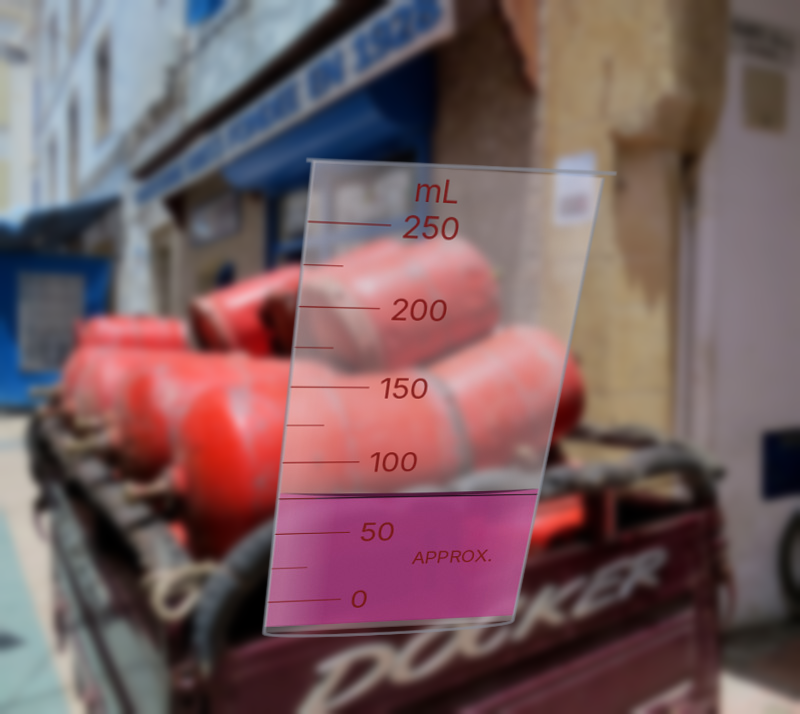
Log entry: 75 mL
